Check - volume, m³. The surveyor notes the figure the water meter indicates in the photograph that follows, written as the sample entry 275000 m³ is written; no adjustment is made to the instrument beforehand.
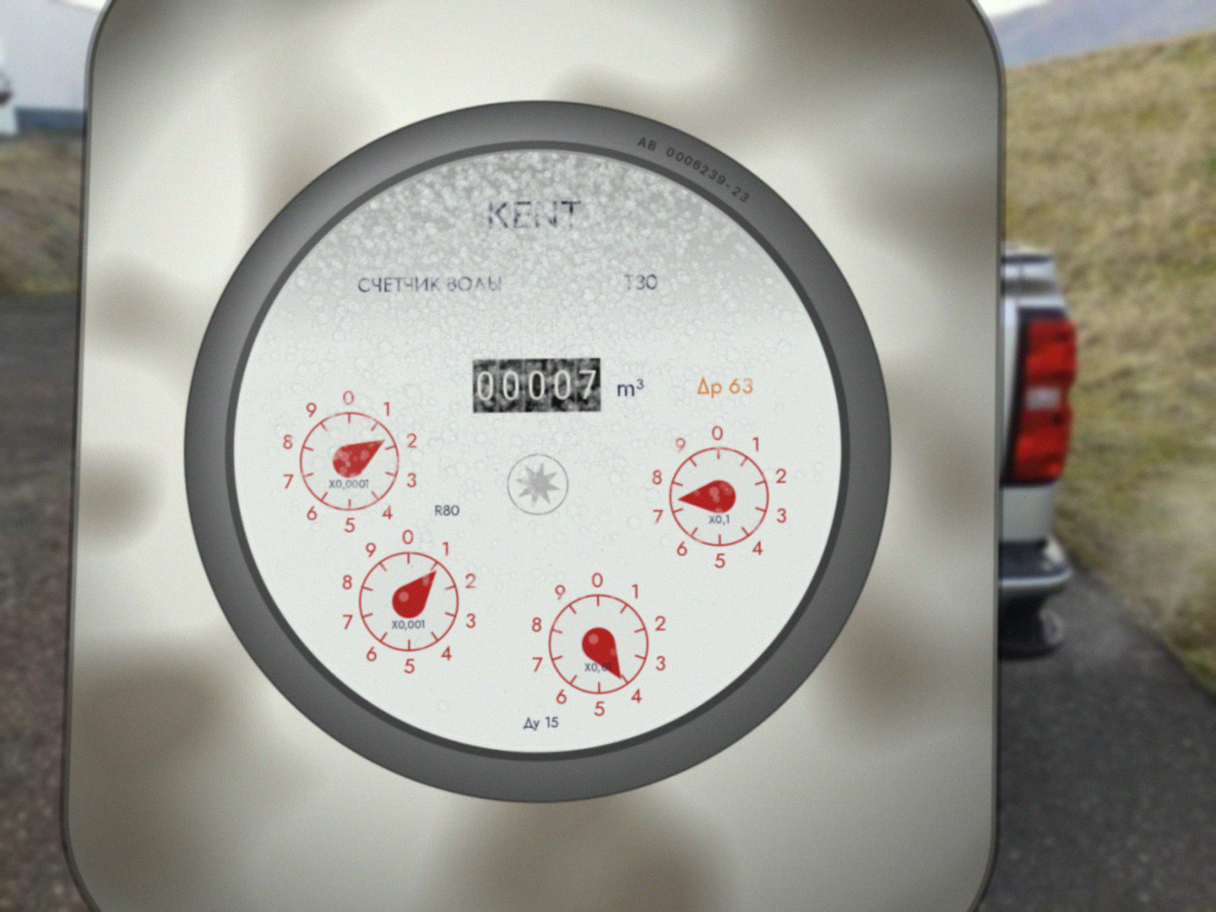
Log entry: 7.7411 m³
